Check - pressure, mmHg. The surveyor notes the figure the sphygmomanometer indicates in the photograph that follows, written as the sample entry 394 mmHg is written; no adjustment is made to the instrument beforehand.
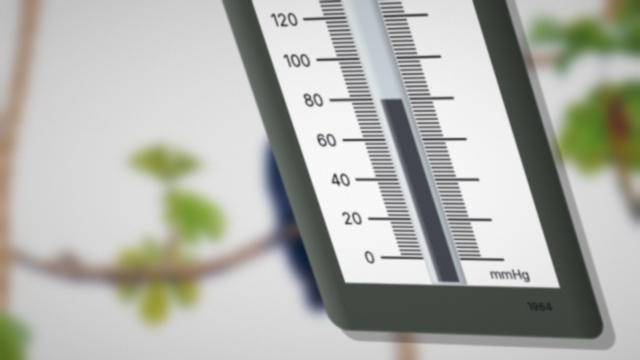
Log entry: 80 mmHg
